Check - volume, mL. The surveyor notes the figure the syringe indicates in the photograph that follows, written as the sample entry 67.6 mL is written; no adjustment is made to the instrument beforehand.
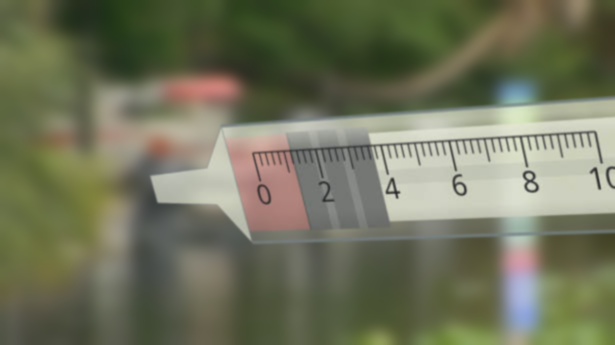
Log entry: 1.2 mL
